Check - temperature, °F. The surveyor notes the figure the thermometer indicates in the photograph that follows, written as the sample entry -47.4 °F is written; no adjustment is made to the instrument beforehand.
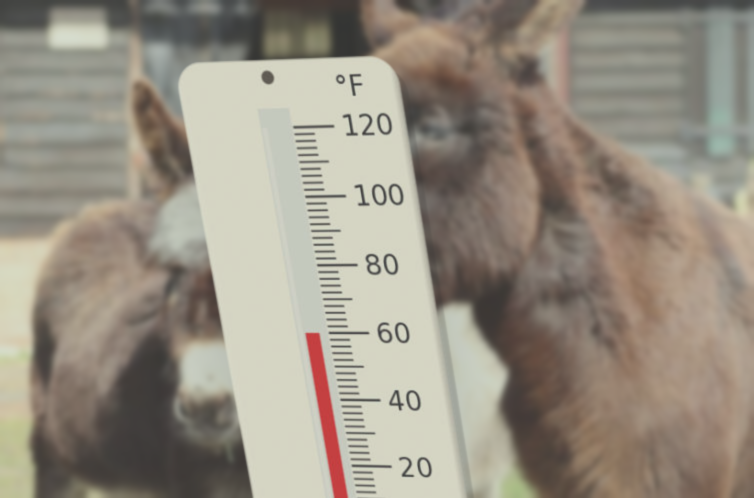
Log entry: 60 °F
